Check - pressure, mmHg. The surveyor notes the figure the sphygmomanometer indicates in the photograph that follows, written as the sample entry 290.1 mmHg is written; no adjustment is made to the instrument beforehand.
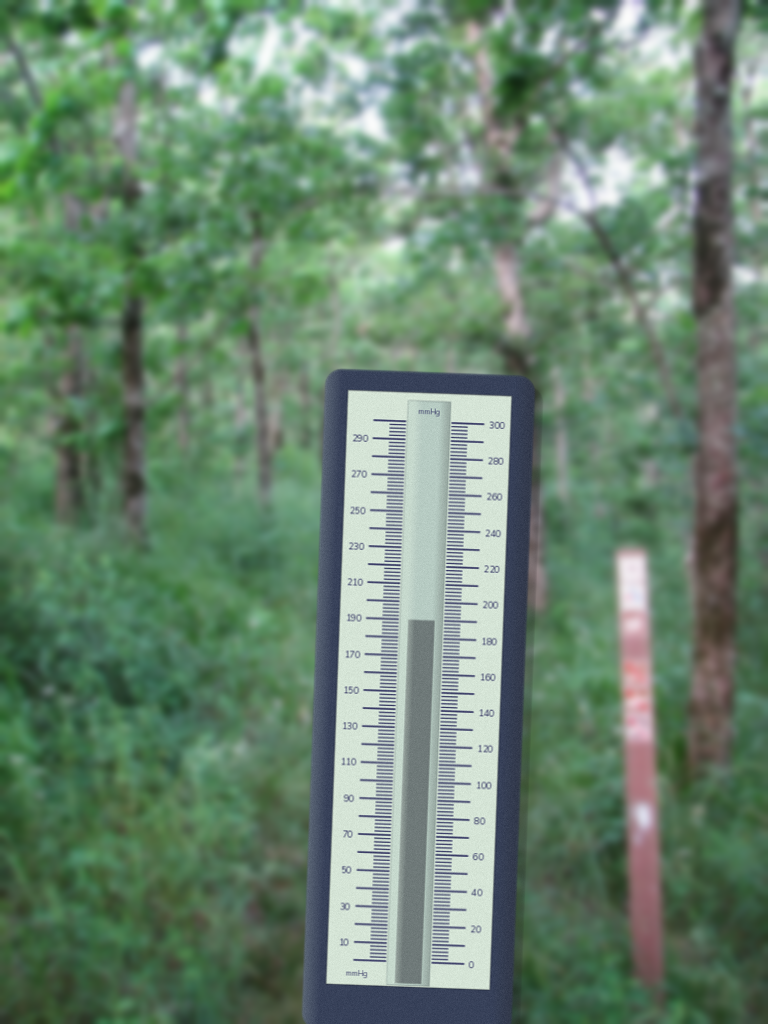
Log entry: 190 mmHg
